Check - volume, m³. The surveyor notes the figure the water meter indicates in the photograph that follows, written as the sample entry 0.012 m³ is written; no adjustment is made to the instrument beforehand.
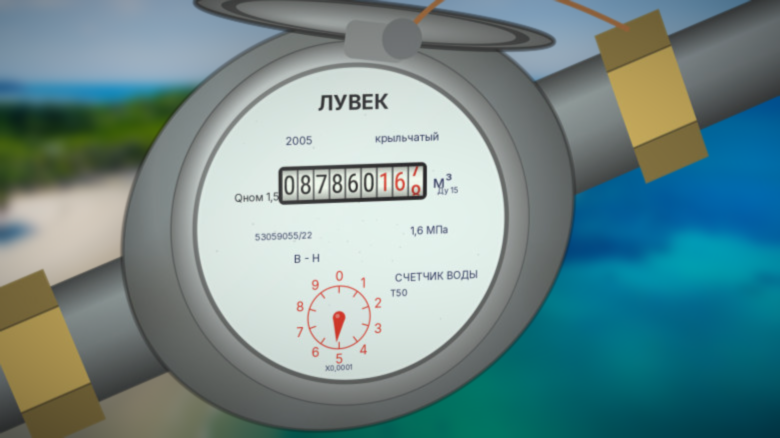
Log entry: 87860.1675 m³
